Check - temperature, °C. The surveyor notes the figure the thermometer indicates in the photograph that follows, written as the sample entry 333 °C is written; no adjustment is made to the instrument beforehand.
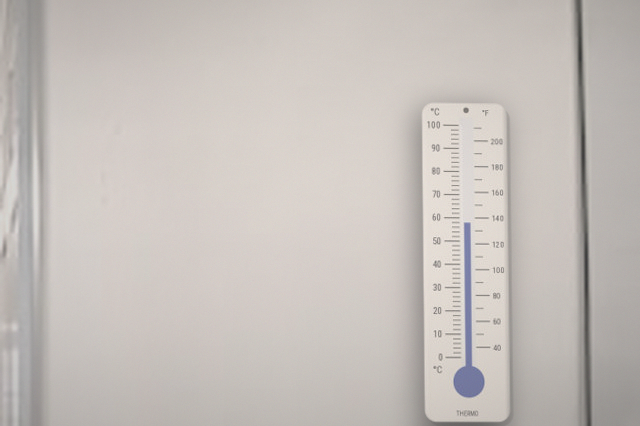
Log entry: 58 °C
